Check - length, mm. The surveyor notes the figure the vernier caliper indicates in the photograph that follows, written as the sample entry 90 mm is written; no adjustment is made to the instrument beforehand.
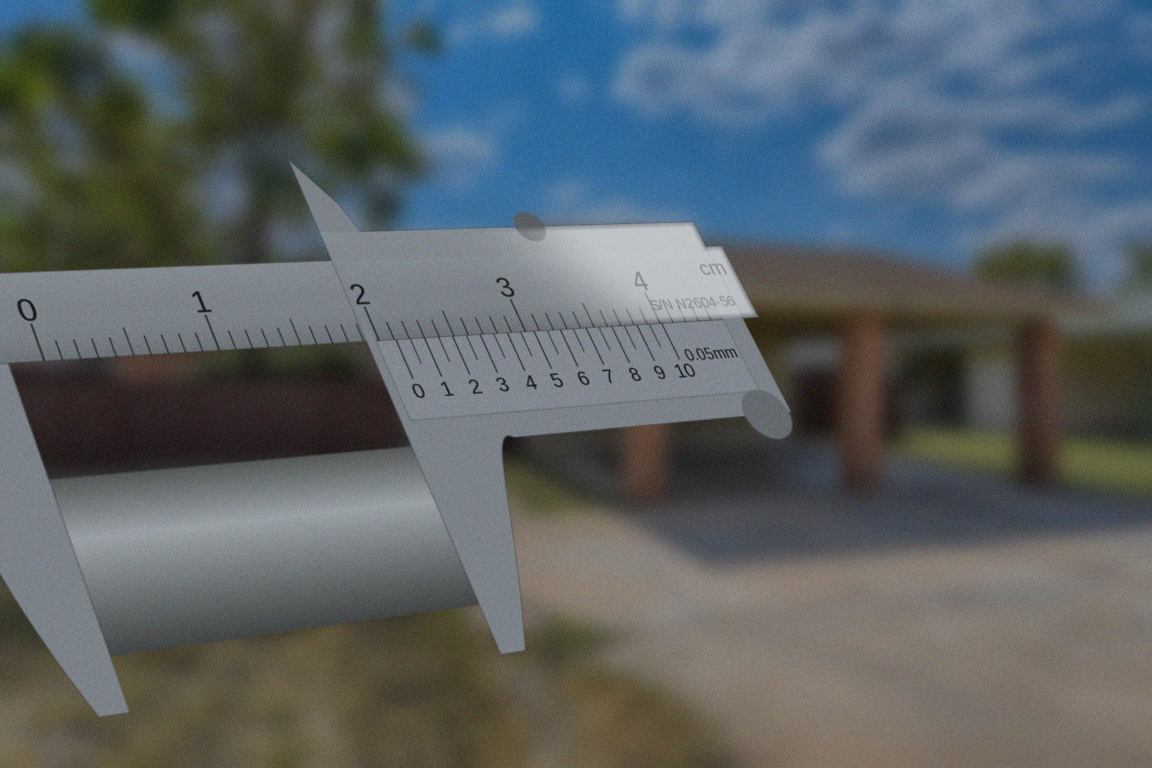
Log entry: 21.1 mm
